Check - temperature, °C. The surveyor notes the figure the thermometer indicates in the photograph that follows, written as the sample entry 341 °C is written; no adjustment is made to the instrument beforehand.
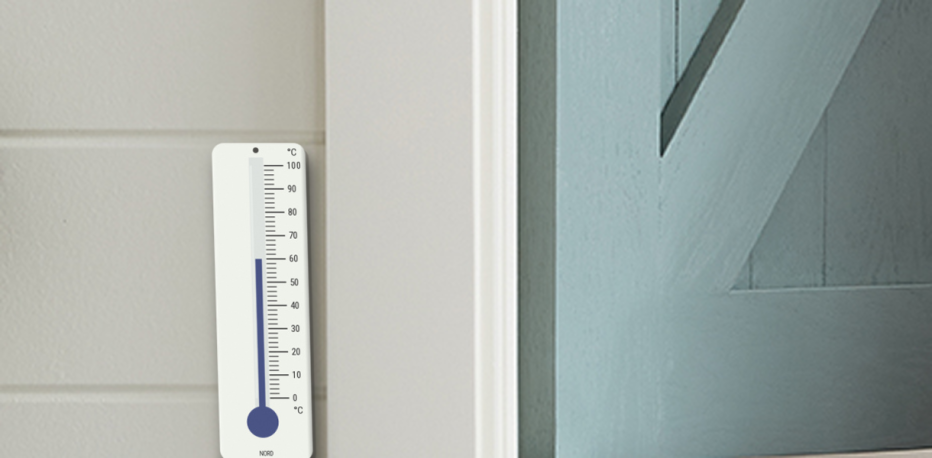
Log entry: 60 °C
